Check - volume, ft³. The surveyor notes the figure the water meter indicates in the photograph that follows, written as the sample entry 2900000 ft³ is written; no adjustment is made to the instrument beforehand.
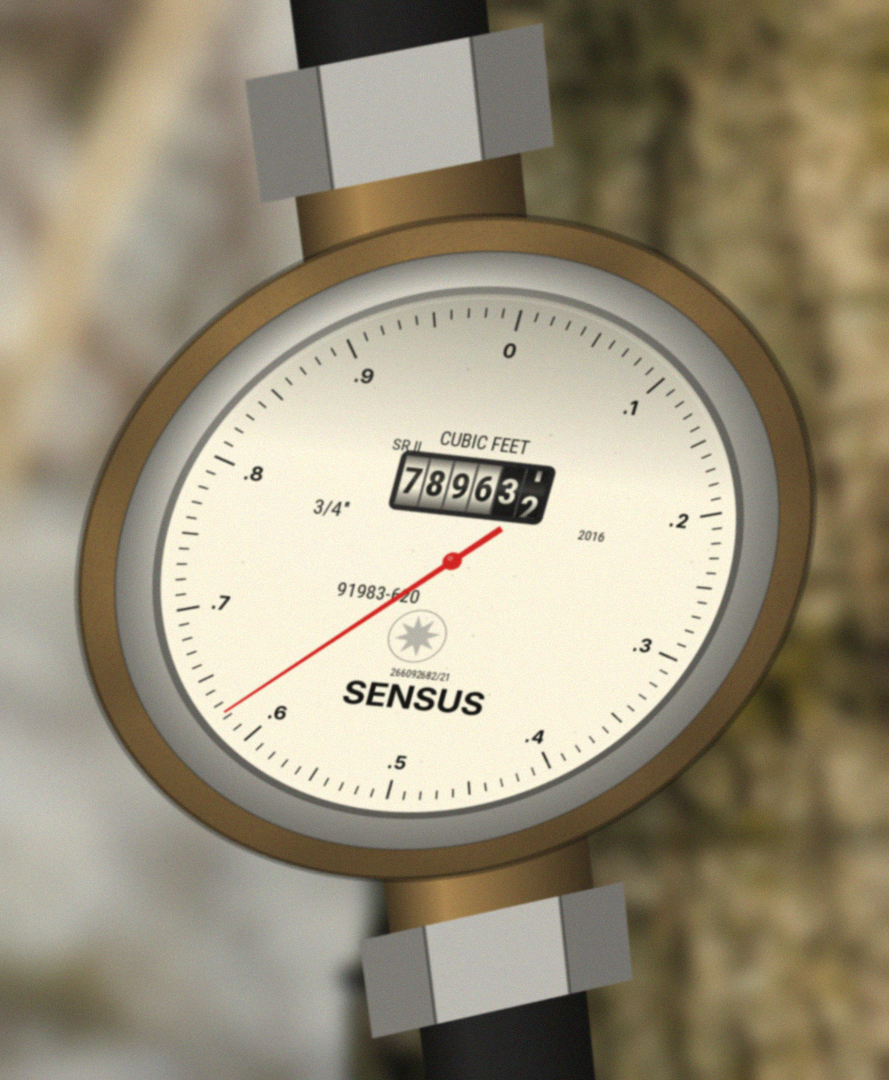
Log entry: 789631.62 ft³
